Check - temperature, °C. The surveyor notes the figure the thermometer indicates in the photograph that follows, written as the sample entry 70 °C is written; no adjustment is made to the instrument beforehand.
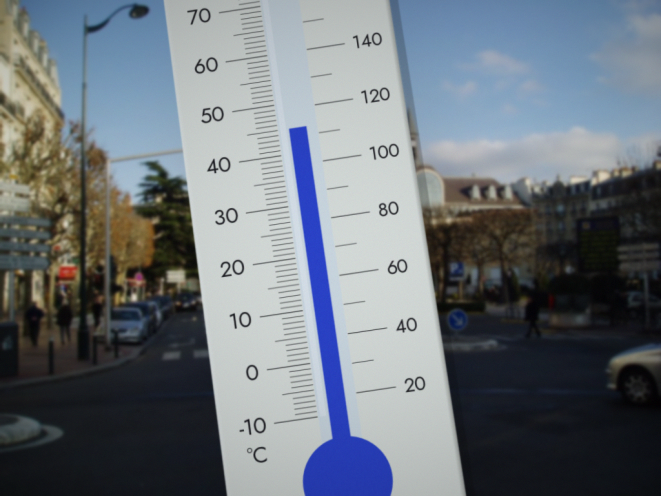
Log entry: 45 °C
